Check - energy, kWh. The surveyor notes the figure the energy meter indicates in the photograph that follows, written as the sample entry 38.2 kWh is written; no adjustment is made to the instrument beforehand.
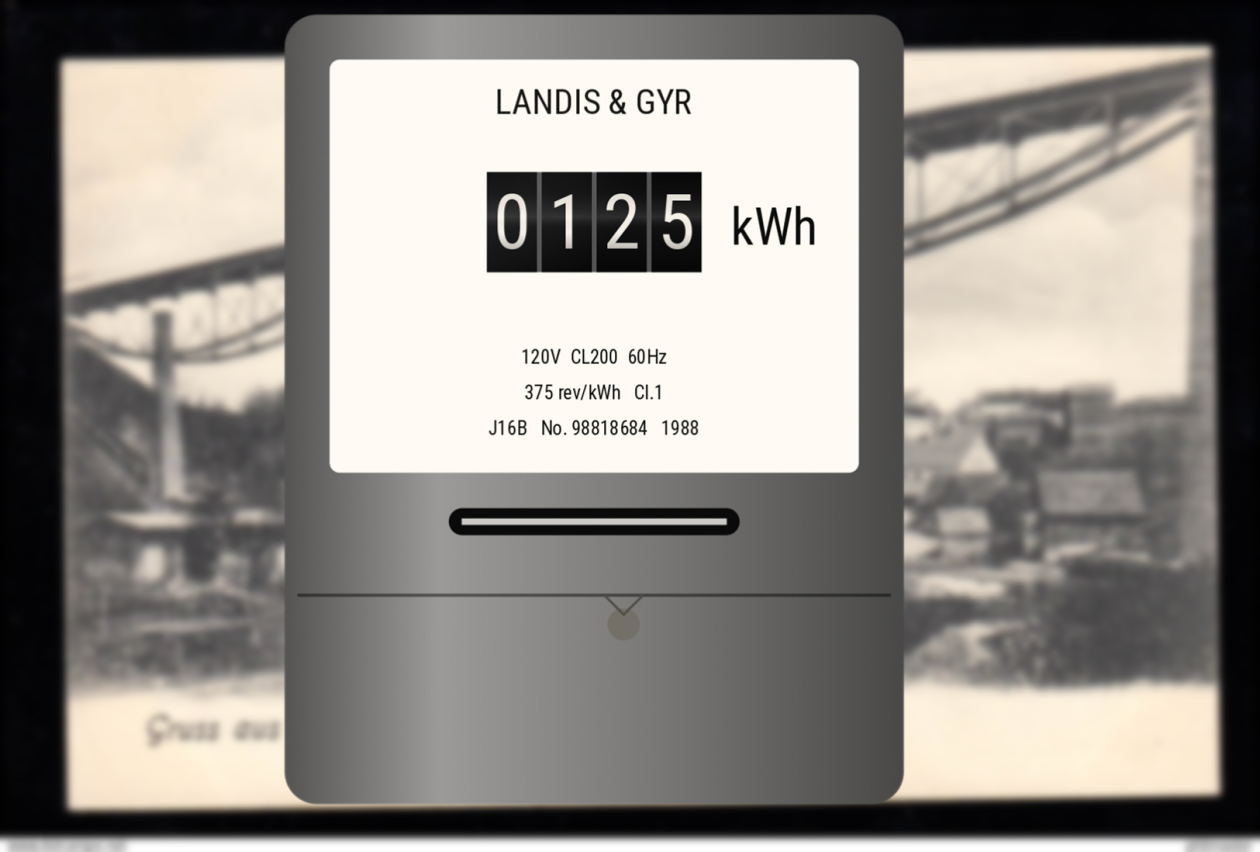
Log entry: 125 kWh
